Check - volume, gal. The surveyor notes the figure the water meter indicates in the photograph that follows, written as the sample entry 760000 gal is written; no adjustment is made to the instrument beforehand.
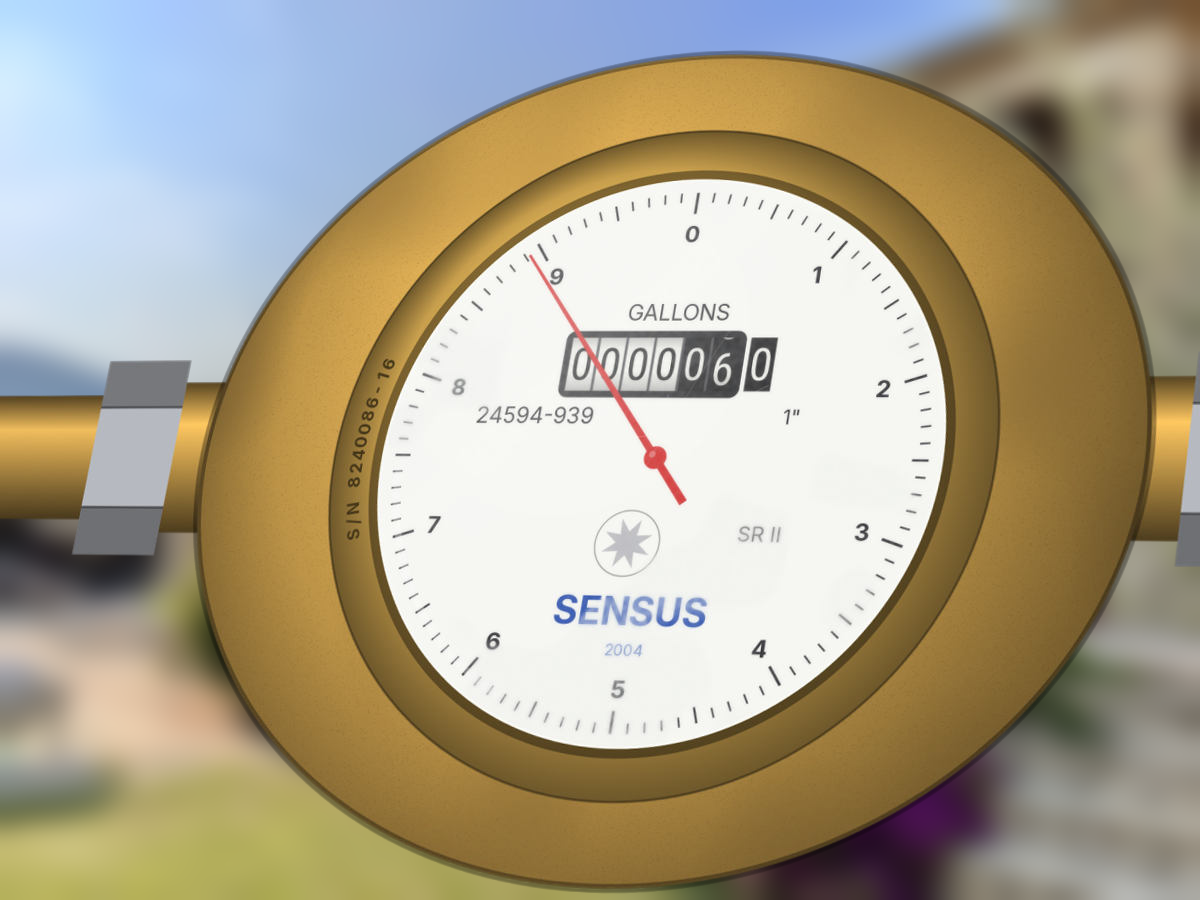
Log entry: 58.9 gal
